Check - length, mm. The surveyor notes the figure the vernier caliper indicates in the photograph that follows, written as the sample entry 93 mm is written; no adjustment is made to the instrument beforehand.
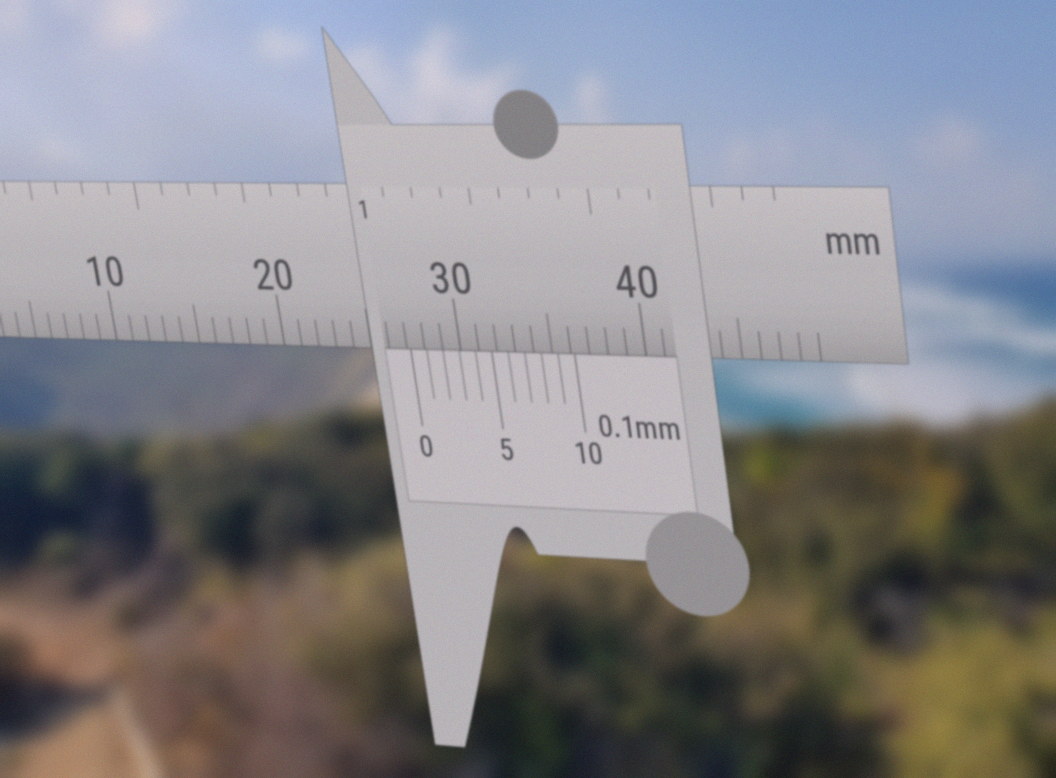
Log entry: 27.2 mm
